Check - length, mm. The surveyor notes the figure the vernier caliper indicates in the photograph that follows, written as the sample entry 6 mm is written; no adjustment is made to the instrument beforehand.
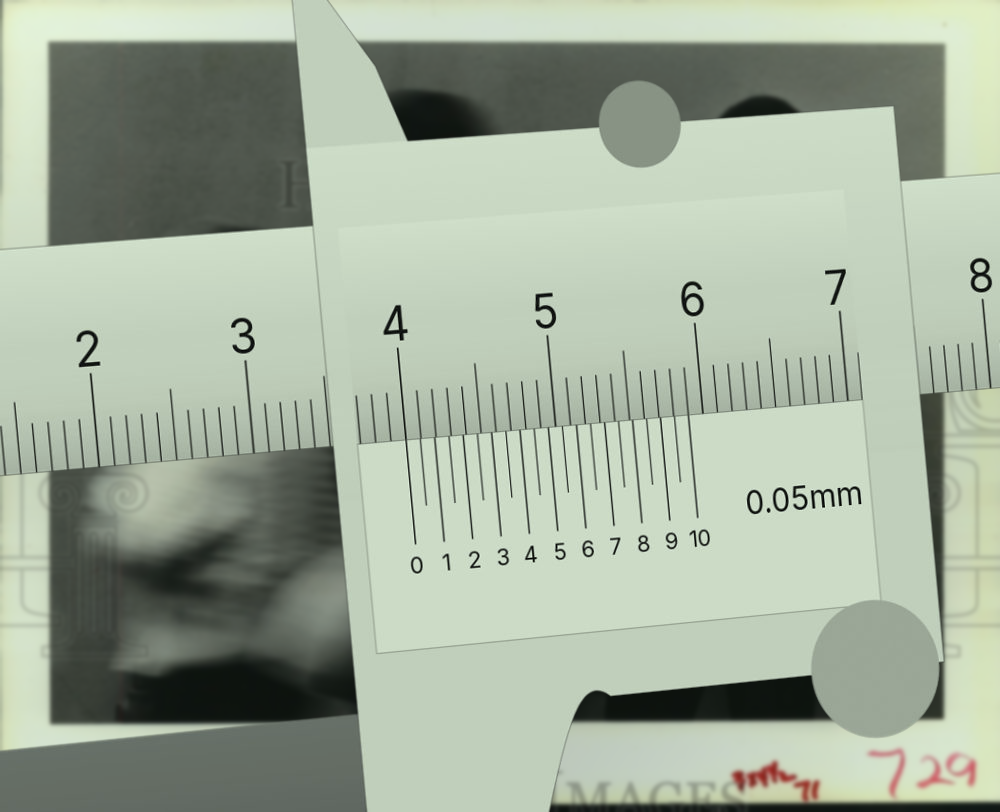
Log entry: 40.0 mm
